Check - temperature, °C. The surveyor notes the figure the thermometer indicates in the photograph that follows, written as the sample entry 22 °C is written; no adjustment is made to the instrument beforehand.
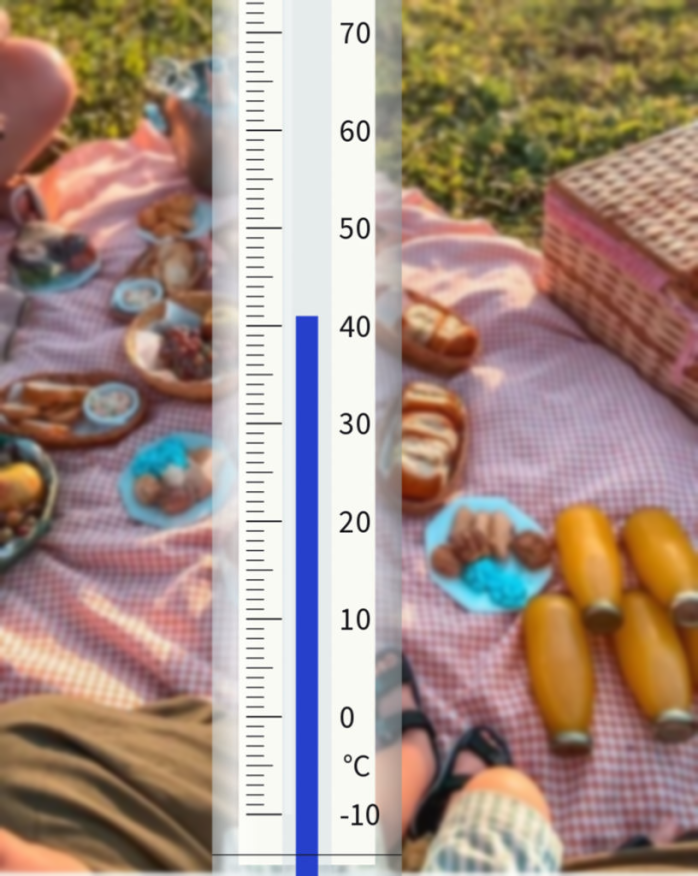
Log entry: 41 °C
